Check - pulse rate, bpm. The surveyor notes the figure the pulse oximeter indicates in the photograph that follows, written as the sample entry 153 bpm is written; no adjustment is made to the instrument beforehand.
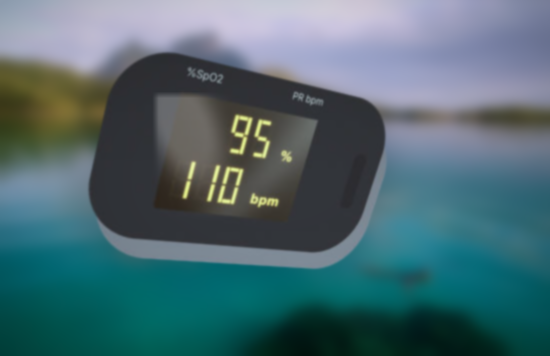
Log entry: 110 bpm
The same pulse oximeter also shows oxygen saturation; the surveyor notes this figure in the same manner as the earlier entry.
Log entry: 95 %
